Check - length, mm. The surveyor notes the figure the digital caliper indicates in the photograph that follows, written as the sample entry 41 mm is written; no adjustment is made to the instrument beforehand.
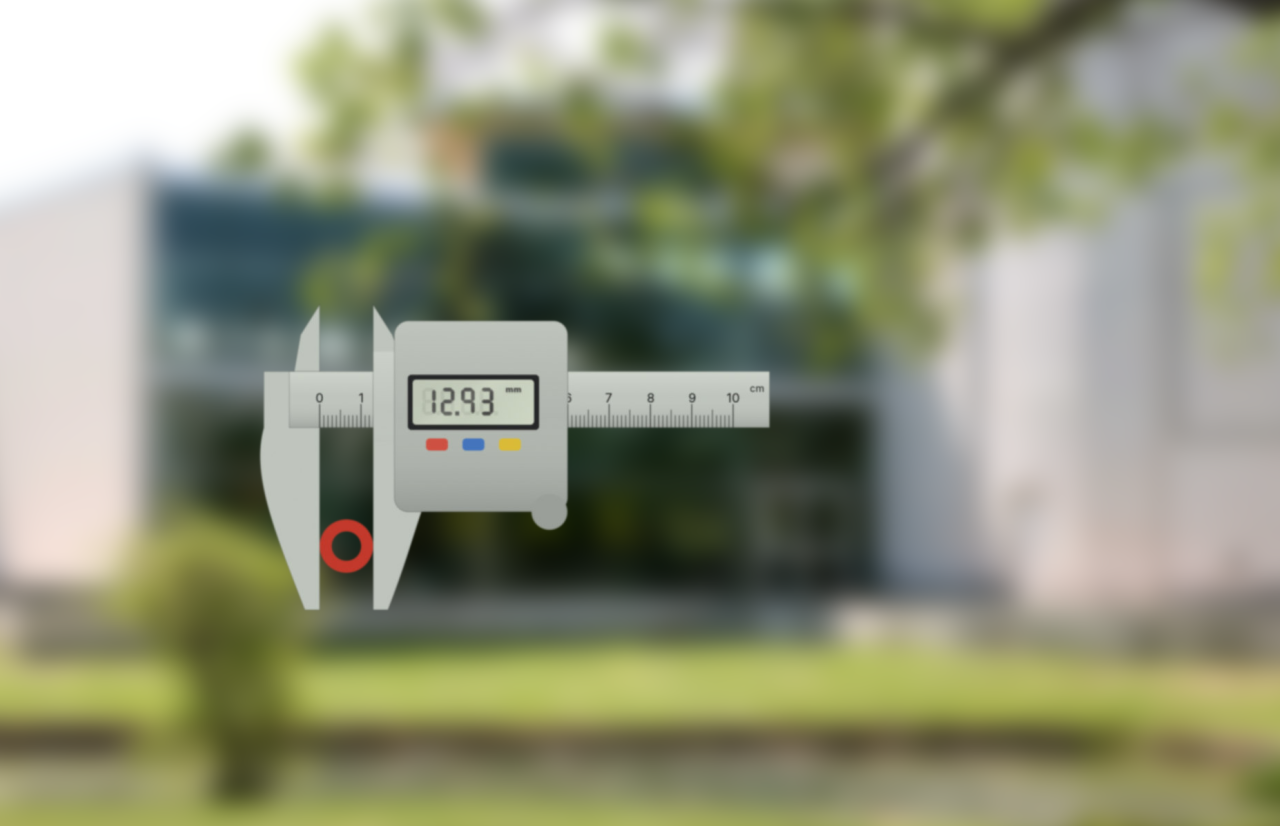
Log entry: 12.93 mm
